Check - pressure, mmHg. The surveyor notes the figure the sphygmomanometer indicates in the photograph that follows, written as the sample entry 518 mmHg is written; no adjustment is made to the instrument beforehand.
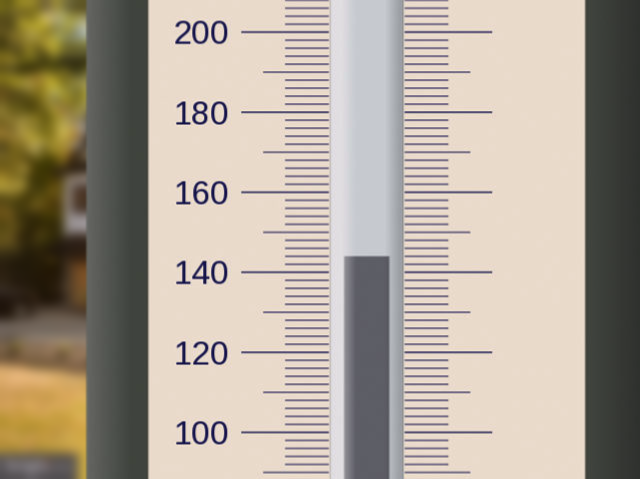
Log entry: 144 mmHg
